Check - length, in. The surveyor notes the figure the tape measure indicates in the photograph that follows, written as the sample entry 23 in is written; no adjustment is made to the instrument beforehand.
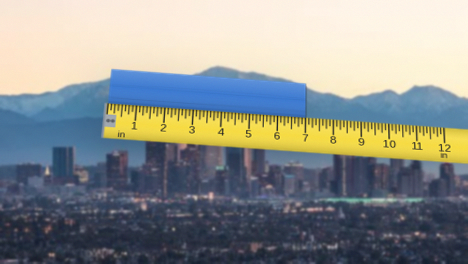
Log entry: 7 in
